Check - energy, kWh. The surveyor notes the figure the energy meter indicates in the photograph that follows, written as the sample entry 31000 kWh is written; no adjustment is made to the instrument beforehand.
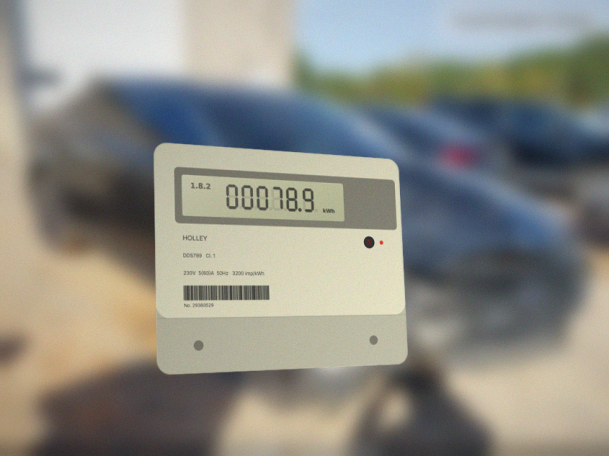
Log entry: 78.9 kWh
